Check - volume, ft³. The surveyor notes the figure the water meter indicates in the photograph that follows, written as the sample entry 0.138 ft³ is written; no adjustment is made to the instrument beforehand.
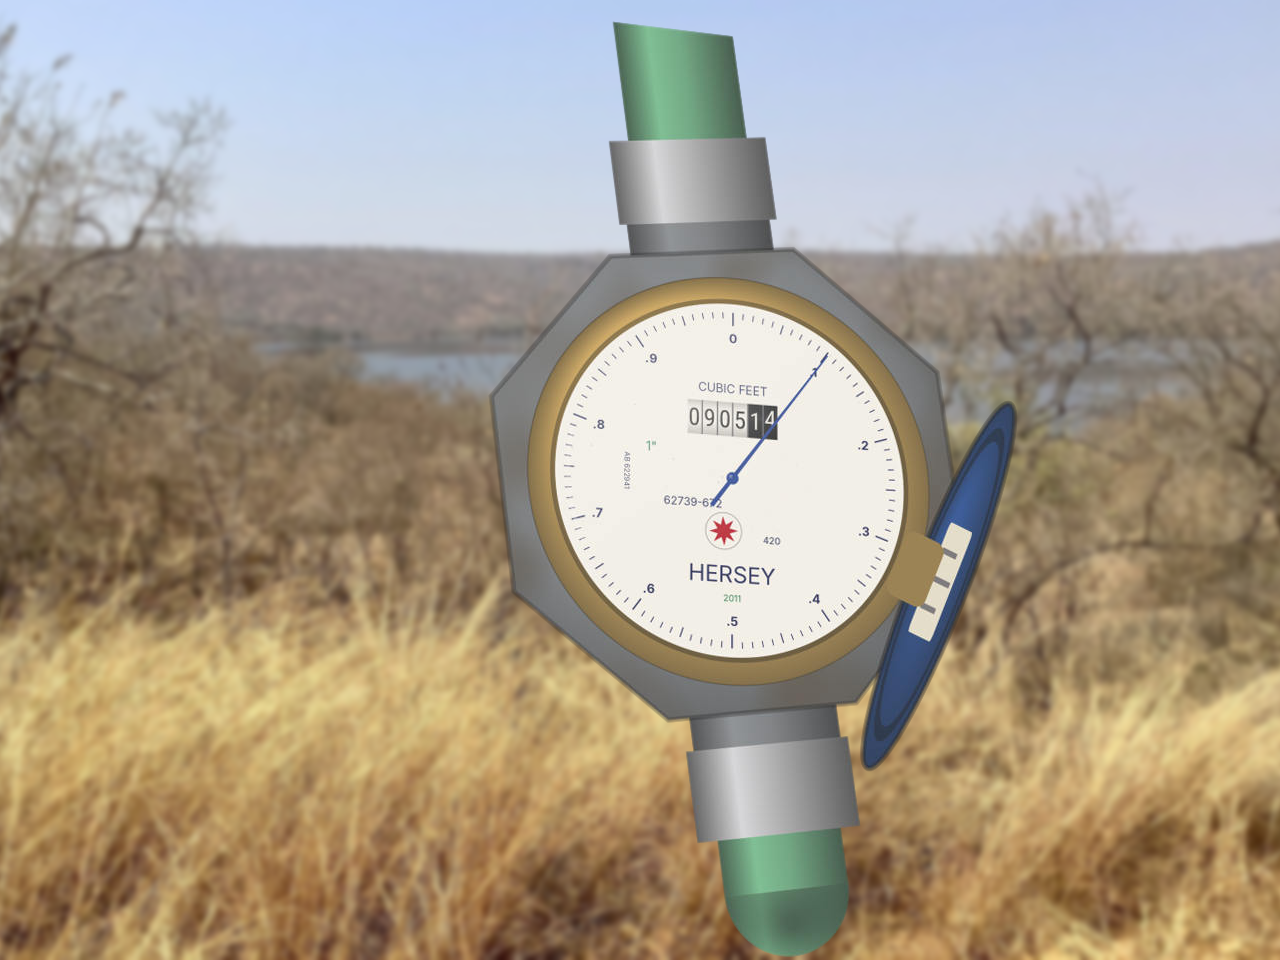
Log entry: 90514.10 ft³
